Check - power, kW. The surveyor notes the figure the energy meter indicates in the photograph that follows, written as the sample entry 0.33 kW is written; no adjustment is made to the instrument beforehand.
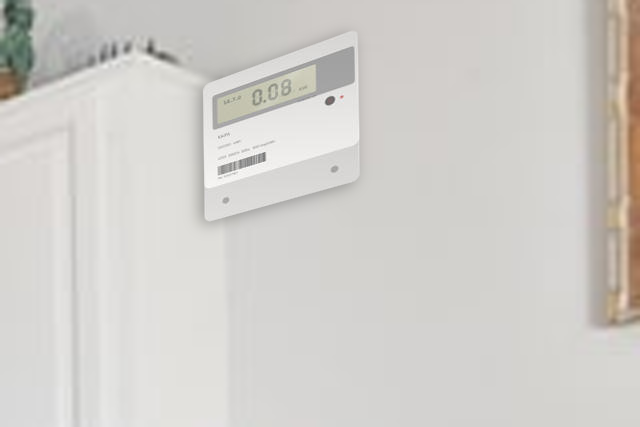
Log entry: 0.08 kW
